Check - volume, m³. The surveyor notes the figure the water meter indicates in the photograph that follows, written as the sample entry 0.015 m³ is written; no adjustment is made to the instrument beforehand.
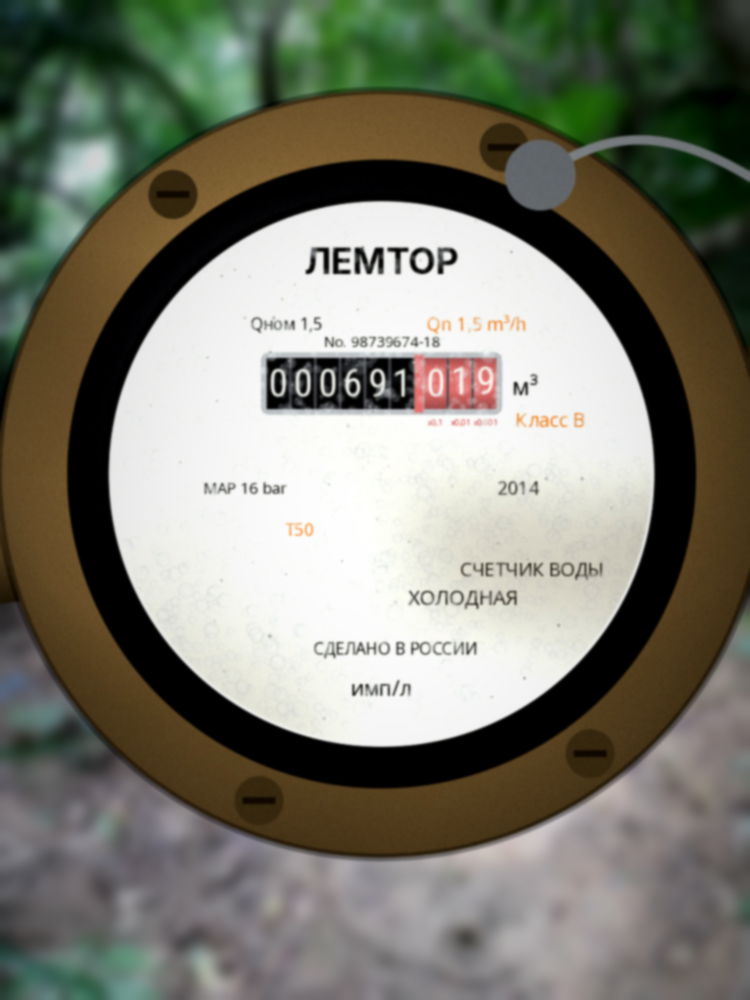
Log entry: 691.019 m³
